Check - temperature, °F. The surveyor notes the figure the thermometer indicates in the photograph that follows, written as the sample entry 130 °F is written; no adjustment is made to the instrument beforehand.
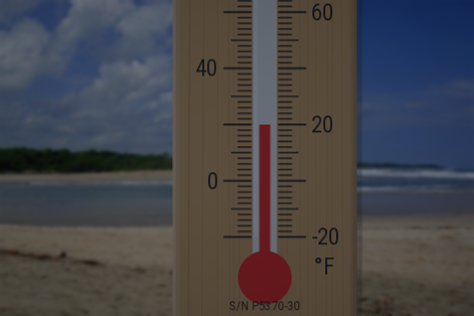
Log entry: 20 °F
